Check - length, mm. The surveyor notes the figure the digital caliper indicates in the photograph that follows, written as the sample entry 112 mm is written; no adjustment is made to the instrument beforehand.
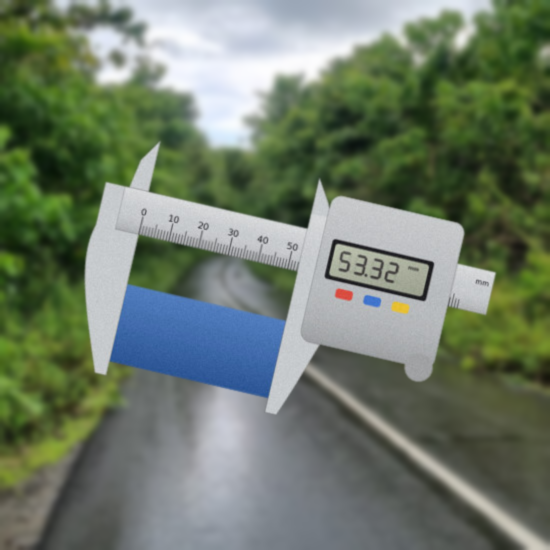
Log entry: 53.32 mm
